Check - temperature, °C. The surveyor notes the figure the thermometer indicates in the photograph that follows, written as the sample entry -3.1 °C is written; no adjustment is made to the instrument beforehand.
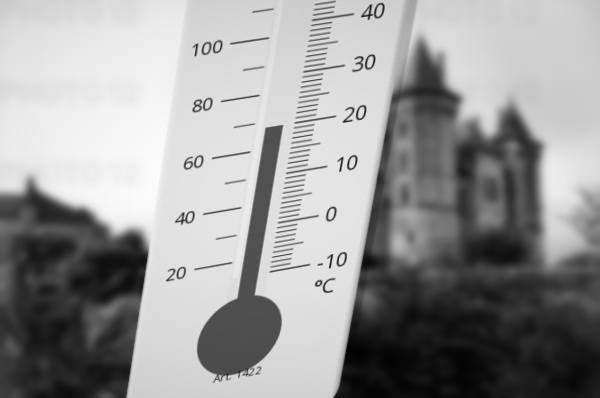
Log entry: 20 °C
